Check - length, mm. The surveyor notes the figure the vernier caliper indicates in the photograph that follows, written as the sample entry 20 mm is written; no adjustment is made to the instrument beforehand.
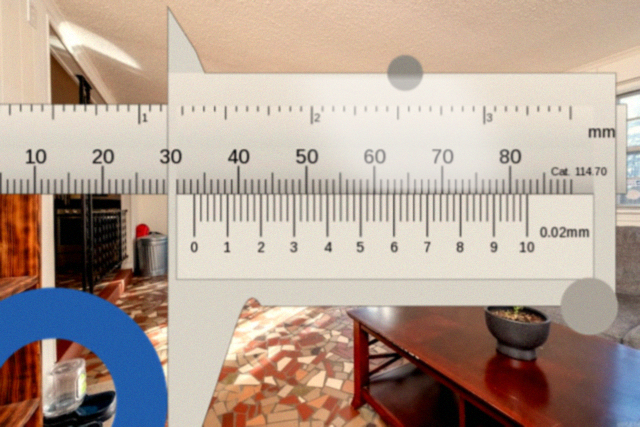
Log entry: 33.5 mm
